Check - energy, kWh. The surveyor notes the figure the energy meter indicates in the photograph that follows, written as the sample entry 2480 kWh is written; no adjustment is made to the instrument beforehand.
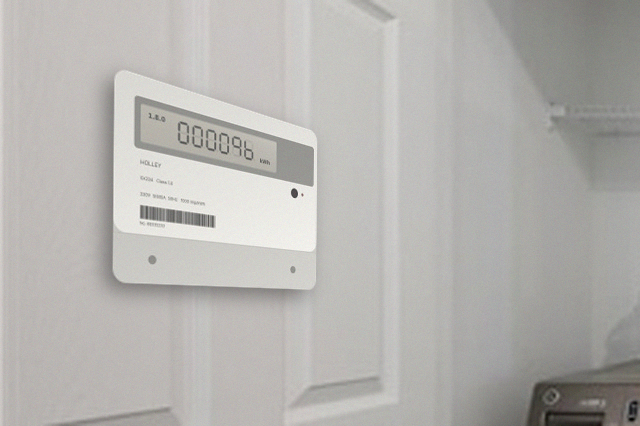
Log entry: 96 kWh
